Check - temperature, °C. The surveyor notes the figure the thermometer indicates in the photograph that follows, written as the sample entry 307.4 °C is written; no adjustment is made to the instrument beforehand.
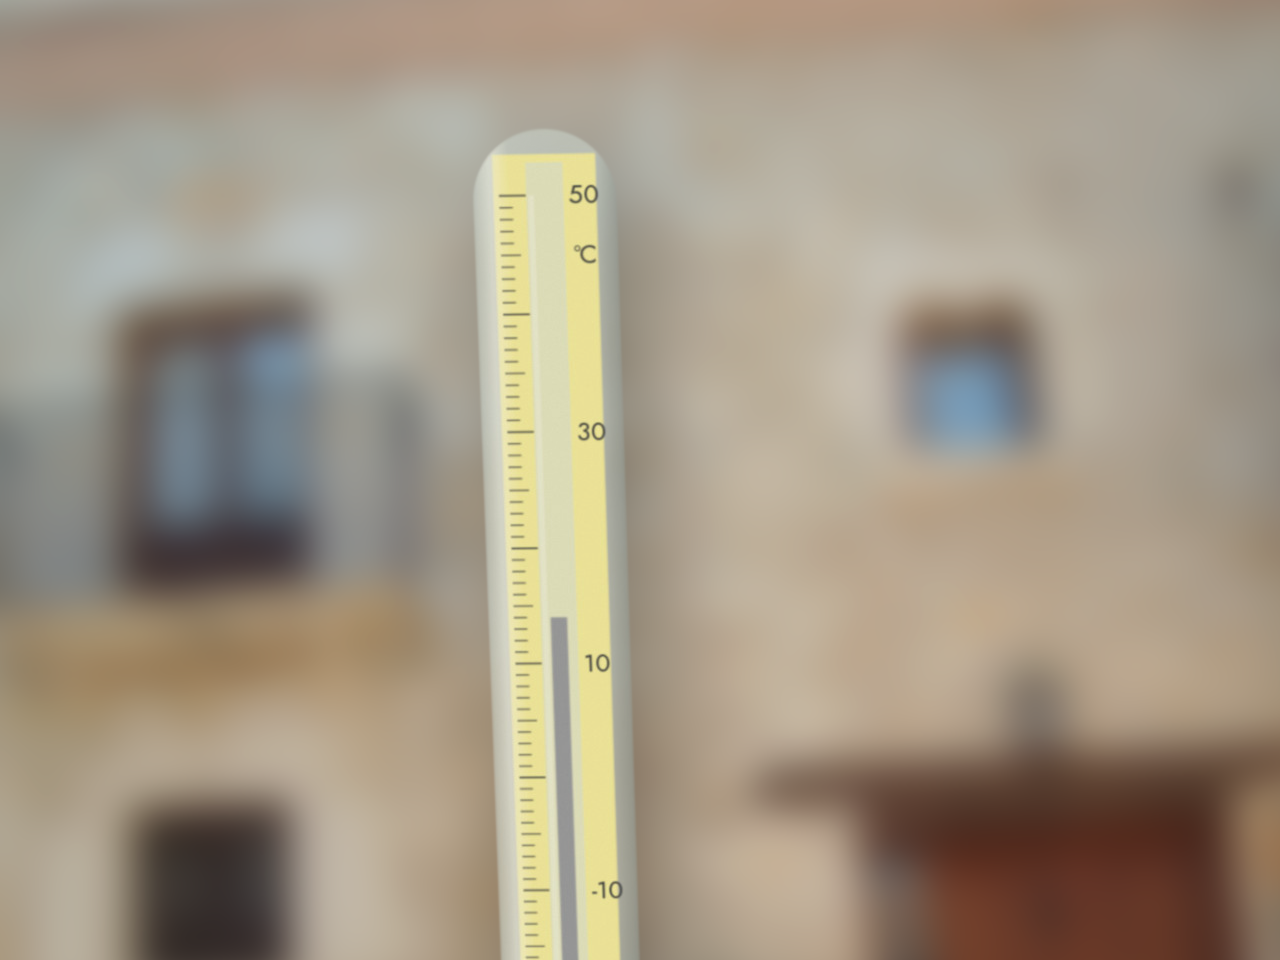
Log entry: 14 °C
